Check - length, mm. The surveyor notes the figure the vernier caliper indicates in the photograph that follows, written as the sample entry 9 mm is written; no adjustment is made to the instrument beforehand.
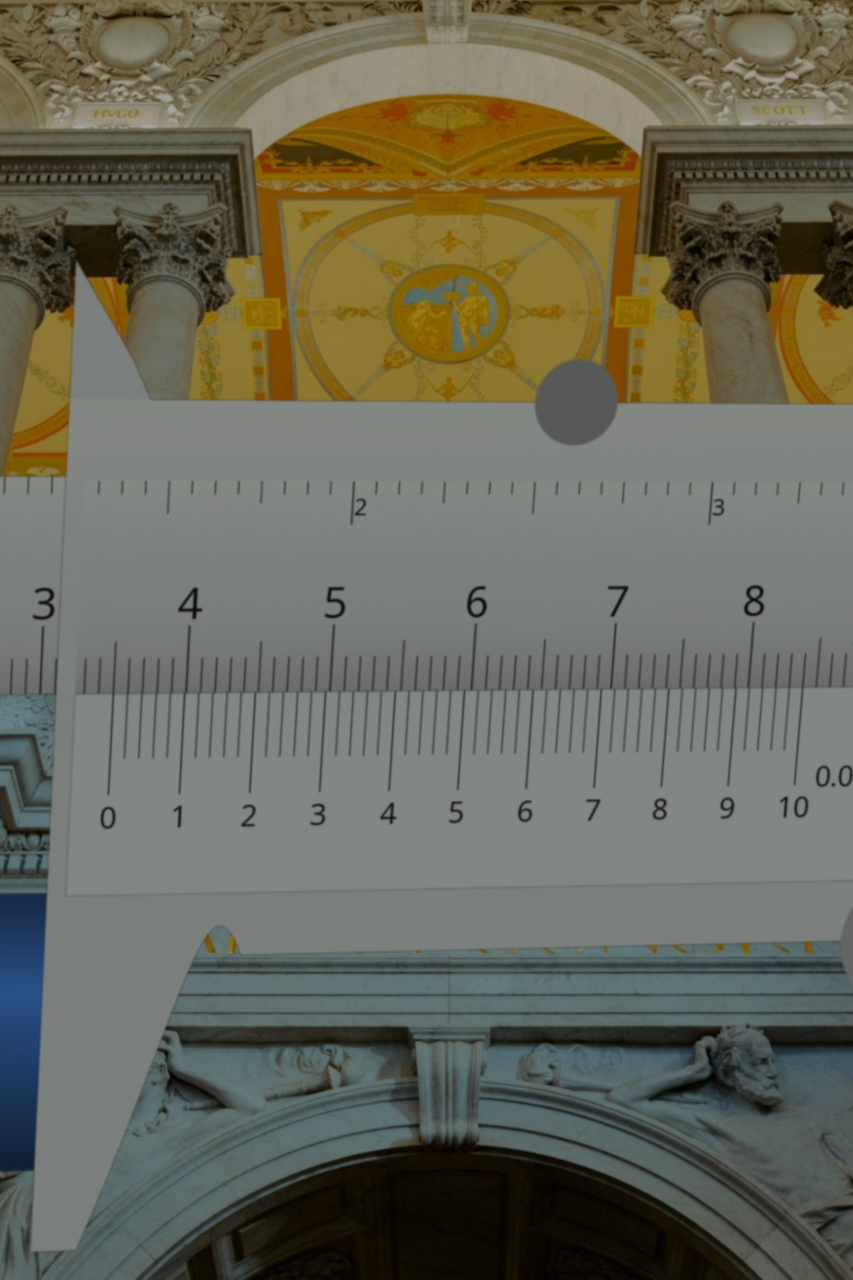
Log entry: 35.0 mm
